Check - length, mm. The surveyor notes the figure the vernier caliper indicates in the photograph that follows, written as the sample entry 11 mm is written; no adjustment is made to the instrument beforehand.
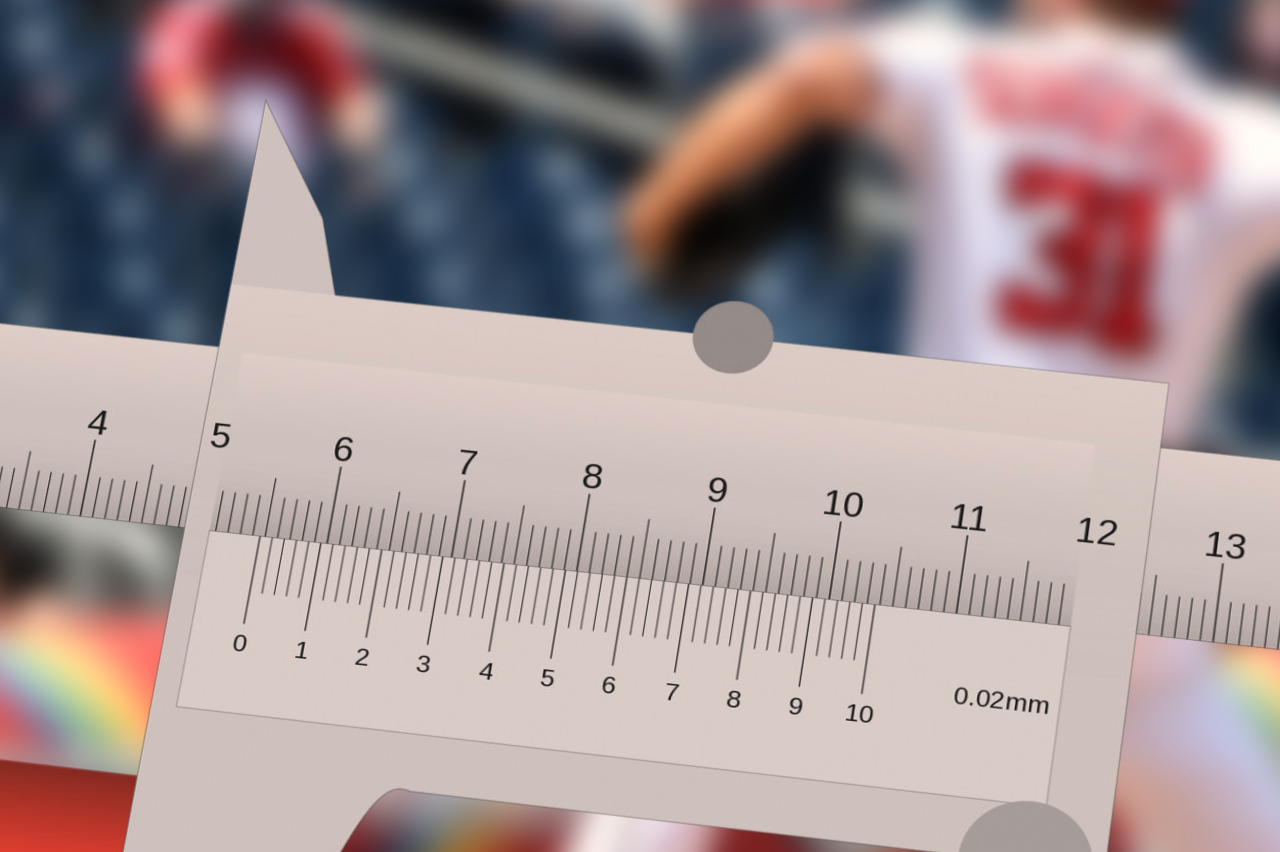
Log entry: 54.6 mm
